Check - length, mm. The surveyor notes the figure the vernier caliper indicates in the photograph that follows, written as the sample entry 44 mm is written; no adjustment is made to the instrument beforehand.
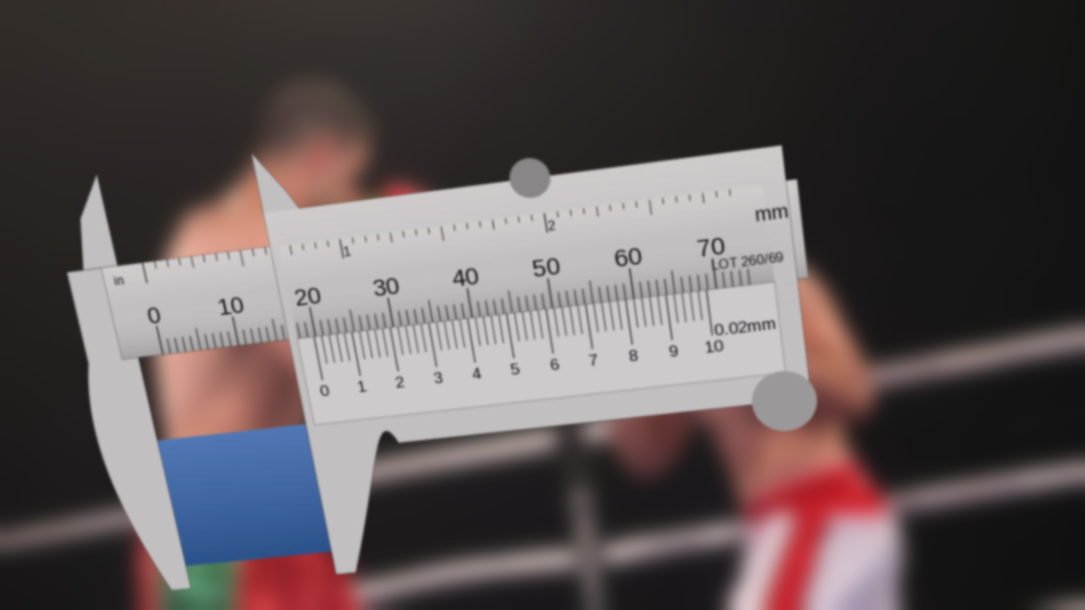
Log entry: 19.8 mm
